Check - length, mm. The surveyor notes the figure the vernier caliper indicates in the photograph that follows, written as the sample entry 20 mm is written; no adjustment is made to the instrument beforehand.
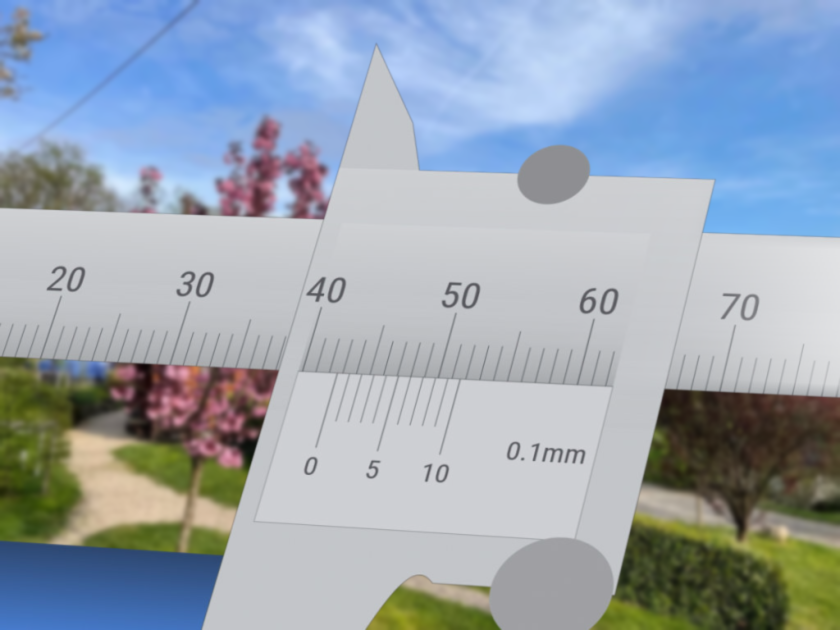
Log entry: 42.6 mm
